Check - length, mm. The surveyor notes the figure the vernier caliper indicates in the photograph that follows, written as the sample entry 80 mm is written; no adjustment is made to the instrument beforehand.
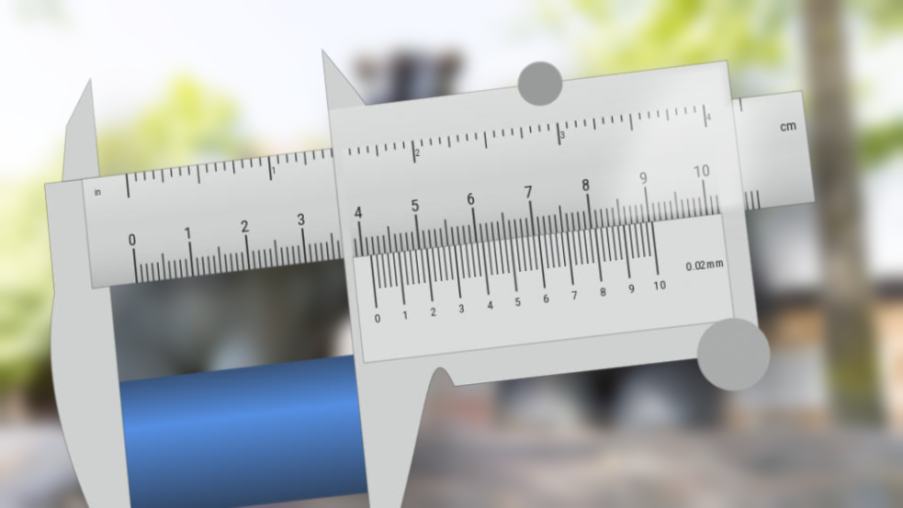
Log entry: 41.5 mm
